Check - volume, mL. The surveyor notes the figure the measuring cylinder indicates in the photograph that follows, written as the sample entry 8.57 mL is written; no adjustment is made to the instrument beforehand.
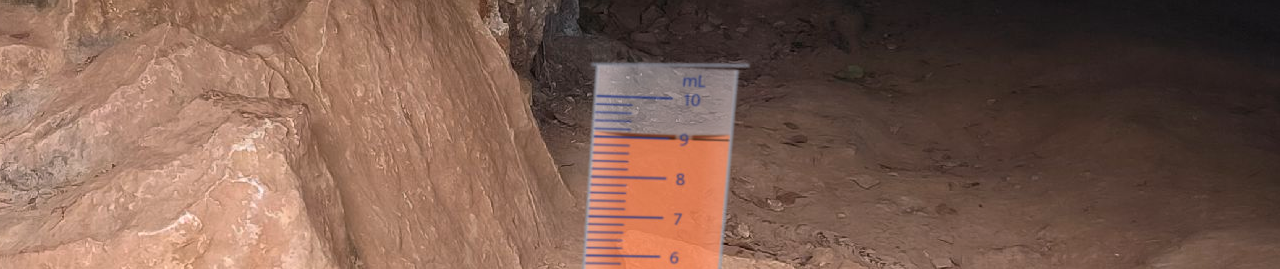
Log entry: 9 mL
